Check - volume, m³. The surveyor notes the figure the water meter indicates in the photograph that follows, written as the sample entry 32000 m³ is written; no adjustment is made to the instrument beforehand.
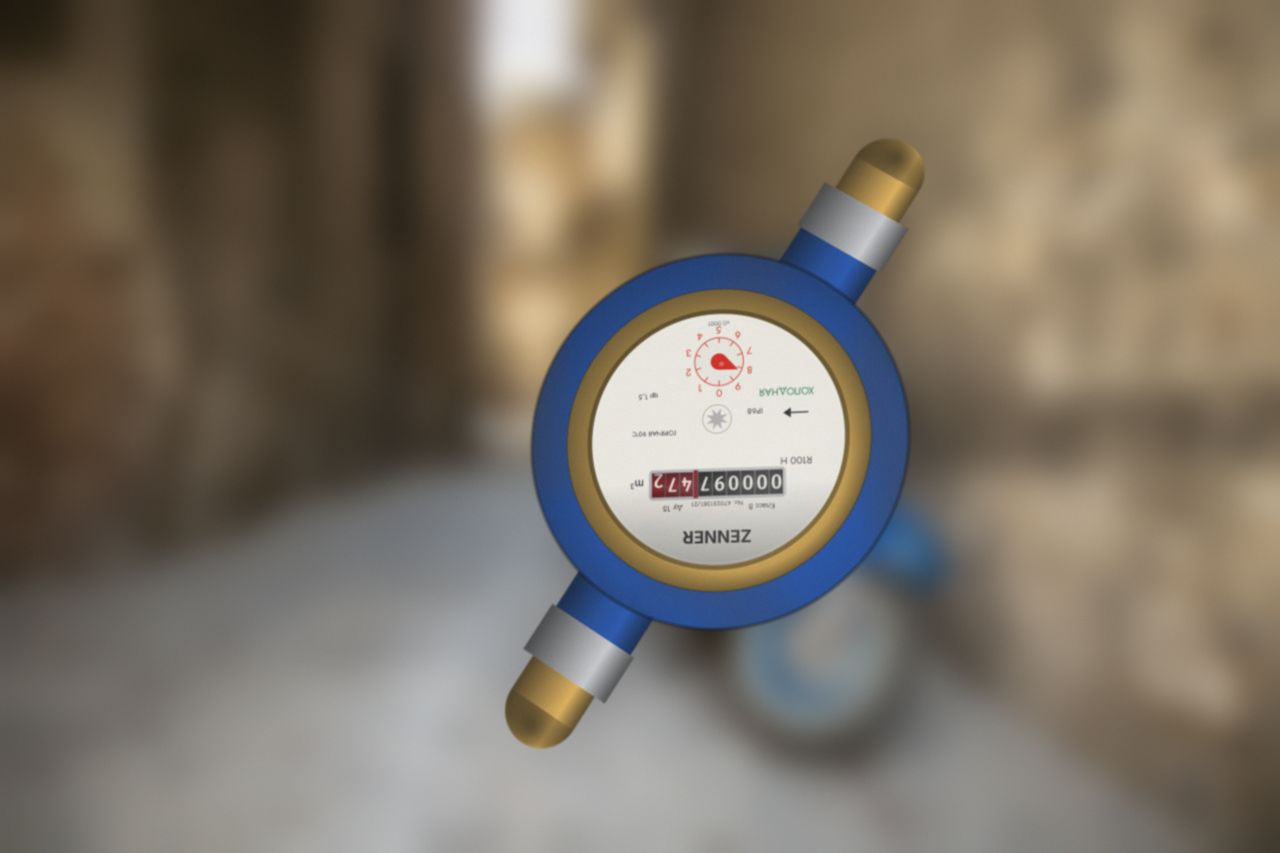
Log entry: 97.4718 m³
